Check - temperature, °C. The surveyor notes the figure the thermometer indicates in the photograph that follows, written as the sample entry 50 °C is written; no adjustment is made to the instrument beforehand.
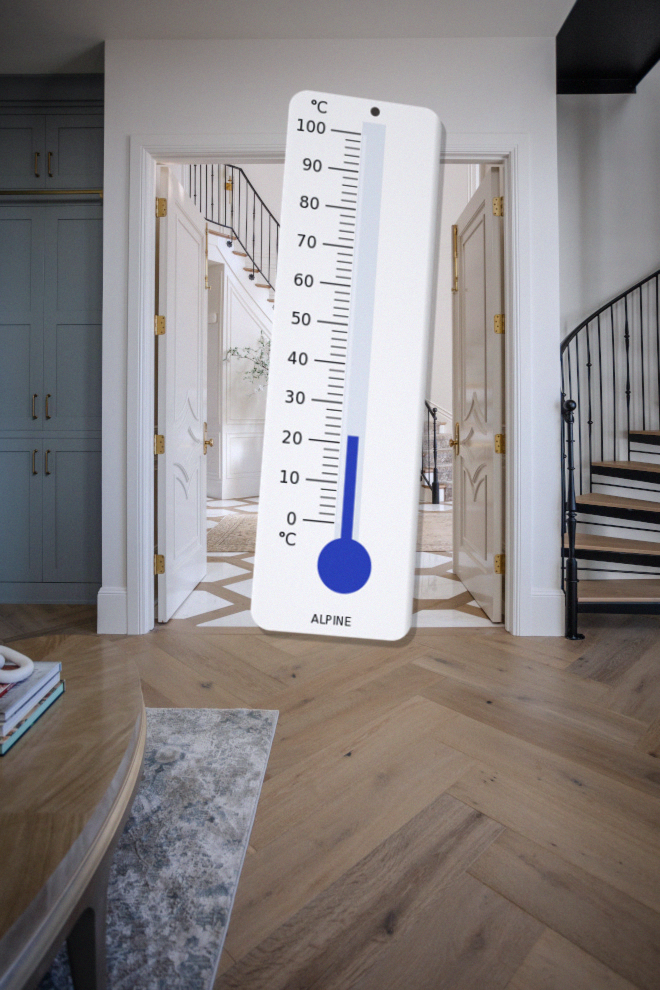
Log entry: 22 °C
